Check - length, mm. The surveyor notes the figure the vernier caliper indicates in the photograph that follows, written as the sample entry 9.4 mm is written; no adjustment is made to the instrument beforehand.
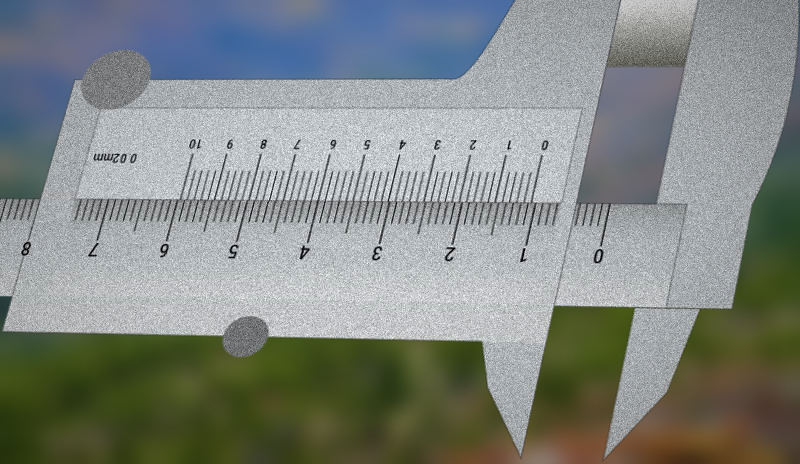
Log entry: 10.6 mm
